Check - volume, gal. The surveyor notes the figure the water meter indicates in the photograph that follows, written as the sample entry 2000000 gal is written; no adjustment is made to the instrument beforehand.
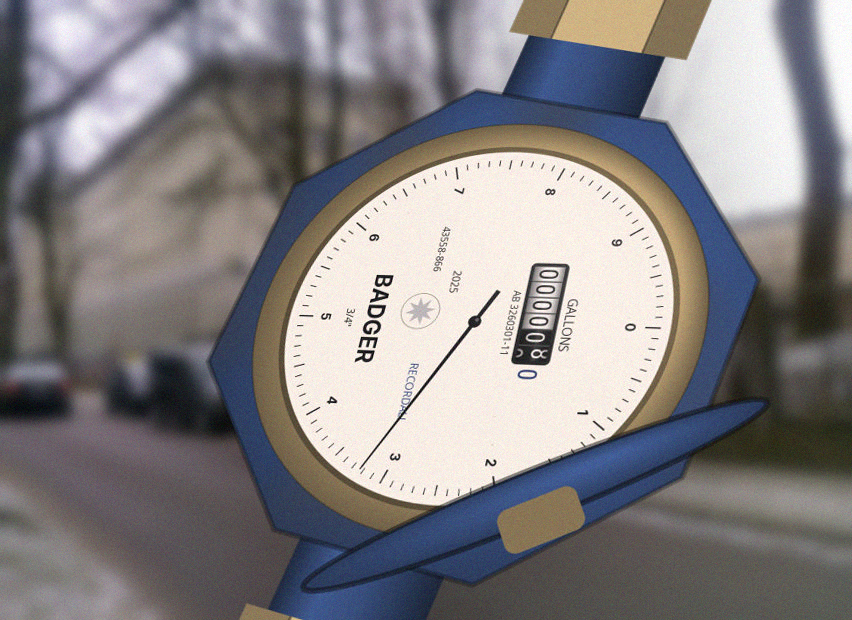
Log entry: 83.2 gal
